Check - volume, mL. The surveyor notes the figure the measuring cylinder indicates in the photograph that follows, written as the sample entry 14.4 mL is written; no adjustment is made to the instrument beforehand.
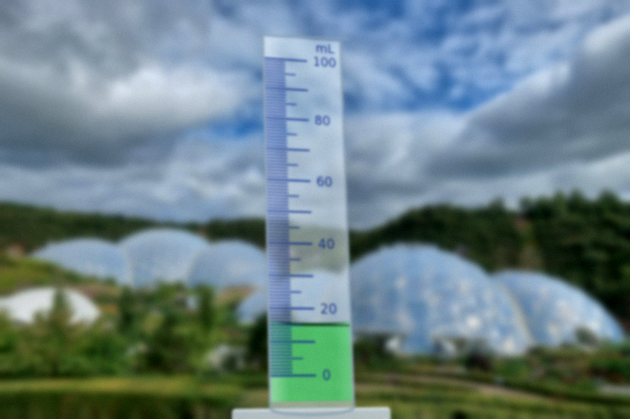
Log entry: 15 mL
